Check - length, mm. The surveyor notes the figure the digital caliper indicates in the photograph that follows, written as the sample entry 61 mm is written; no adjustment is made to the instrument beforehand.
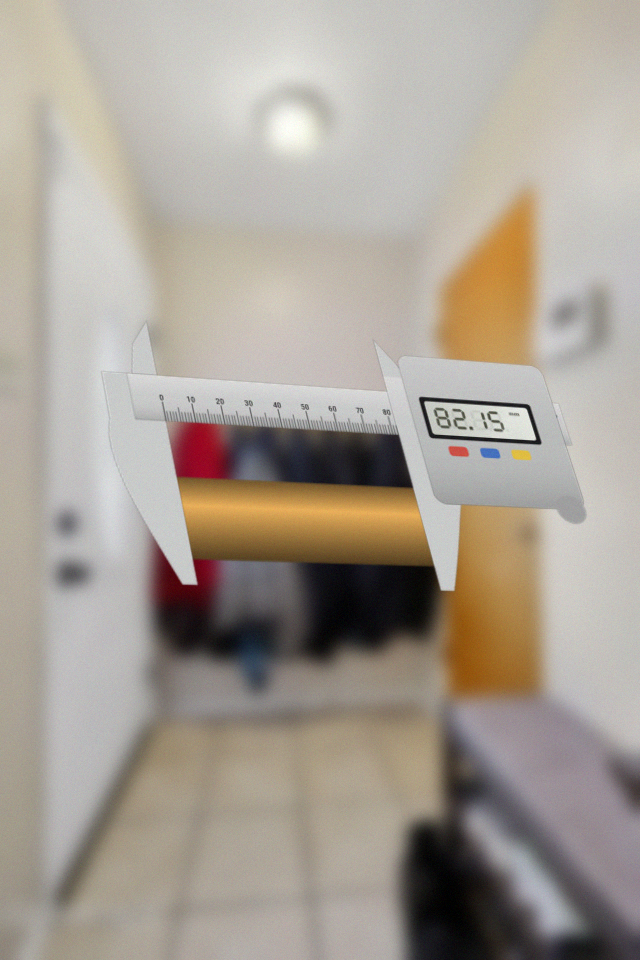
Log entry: 82.15 mm
